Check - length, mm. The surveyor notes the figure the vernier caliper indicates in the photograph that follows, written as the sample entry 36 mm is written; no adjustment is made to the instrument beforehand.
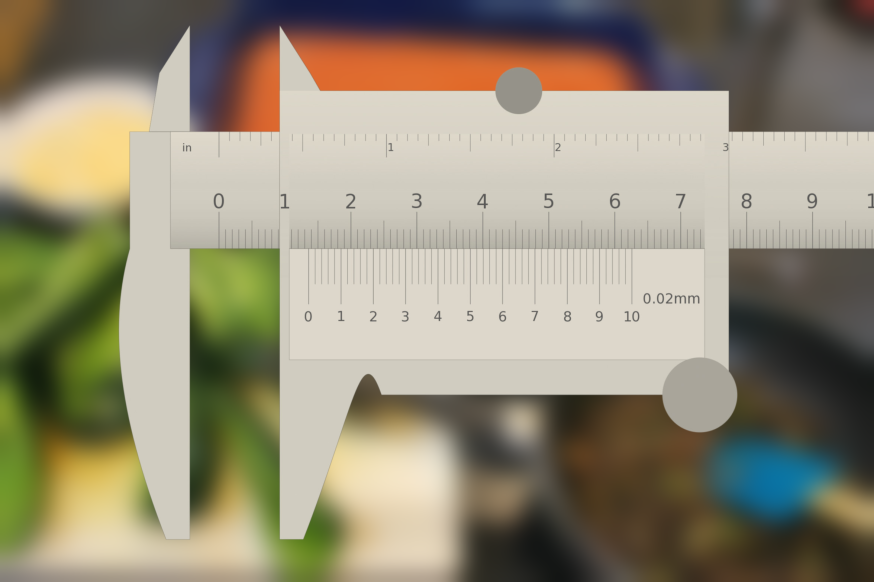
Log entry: 13.6 mm
